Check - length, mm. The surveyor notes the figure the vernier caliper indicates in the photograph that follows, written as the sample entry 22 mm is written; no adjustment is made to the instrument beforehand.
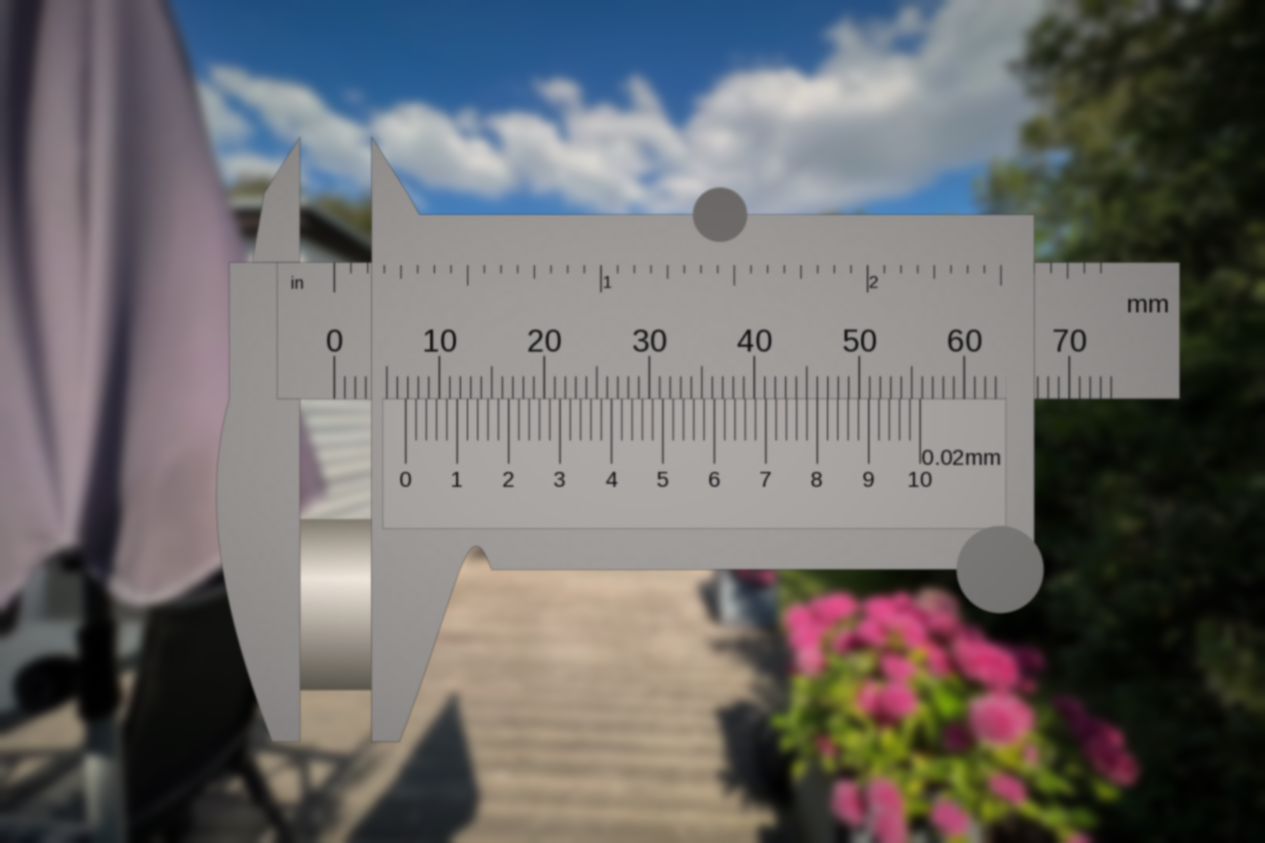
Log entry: 6.8 mm
